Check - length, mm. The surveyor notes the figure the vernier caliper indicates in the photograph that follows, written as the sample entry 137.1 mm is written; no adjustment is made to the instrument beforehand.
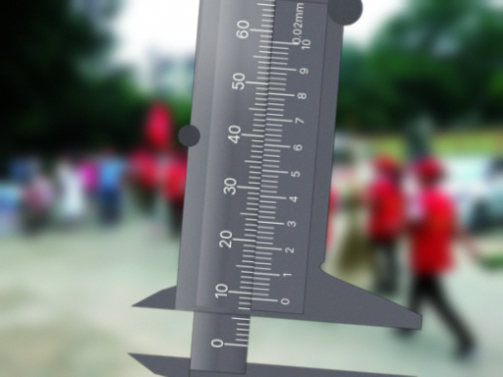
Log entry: 9.0 mm
